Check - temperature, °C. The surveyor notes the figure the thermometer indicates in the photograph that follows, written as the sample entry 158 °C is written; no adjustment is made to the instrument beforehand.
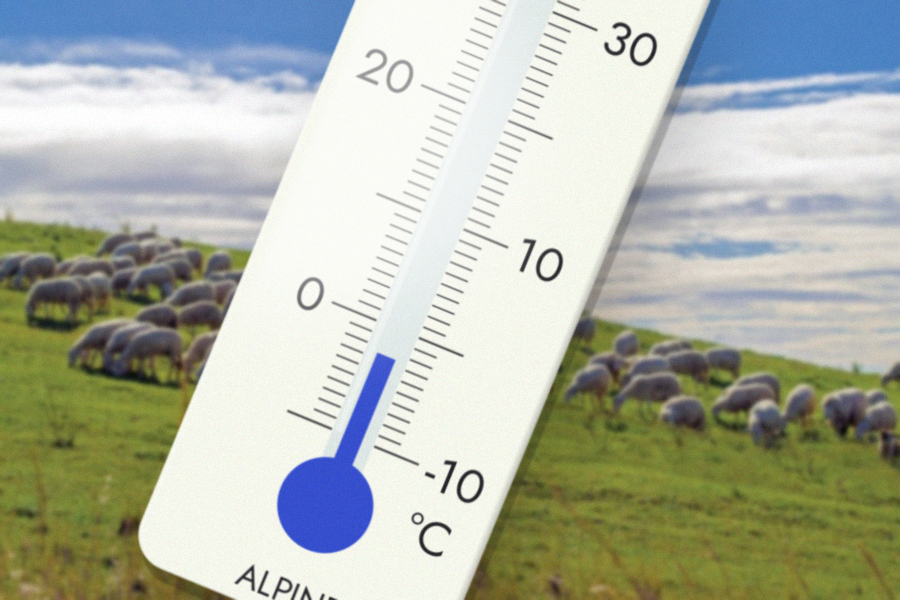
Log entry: -2.5 °C
